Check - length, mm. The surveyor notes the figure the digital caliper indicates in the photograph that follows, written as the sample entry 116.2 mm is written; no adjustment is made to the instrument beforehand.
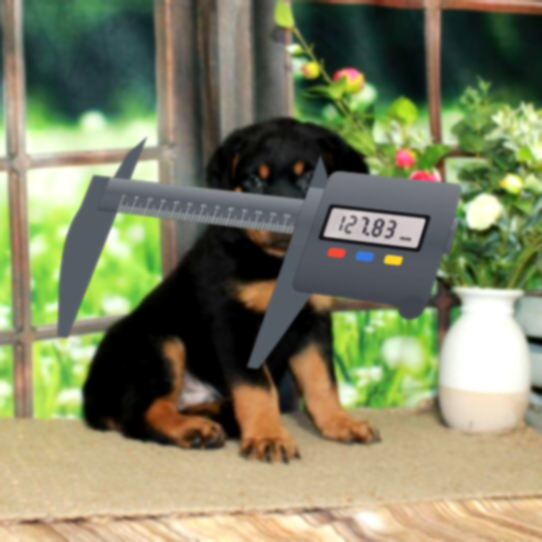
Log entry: 127.83 mm
